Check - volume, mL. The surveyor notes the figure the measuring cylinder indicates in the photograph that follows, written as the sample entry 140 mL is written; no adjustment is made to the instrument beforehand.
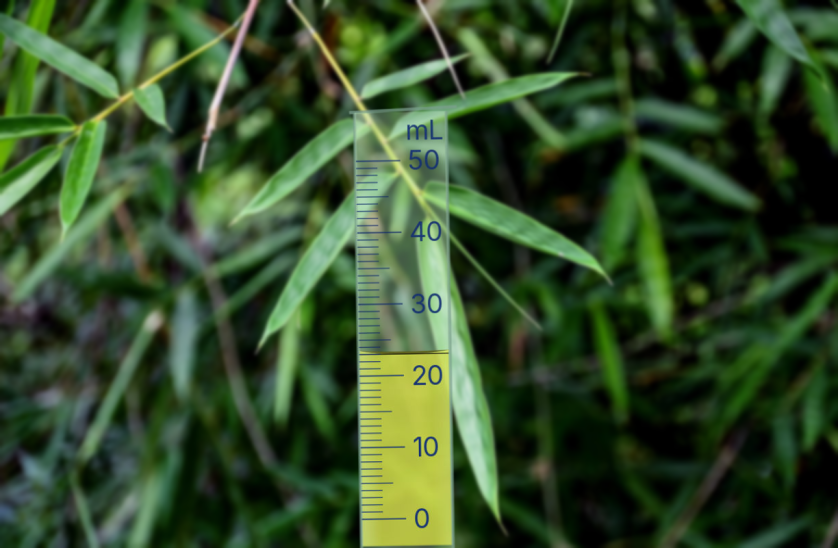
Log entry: 23 mL
